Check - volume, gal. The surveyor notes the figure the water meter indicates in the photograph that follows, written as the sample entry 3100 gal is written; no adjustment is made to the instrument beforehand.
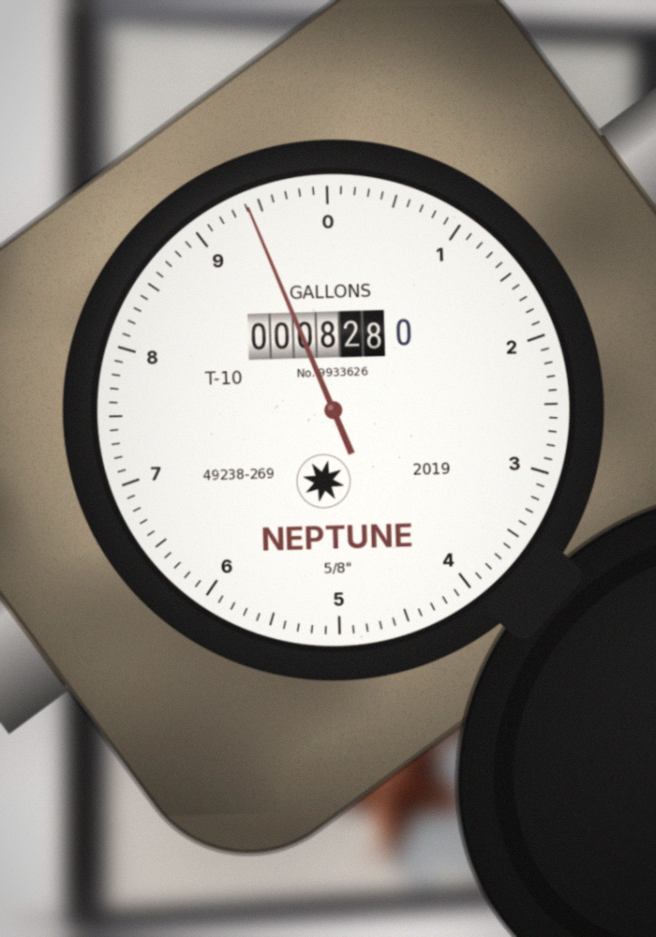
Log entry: 8279.4 gal
